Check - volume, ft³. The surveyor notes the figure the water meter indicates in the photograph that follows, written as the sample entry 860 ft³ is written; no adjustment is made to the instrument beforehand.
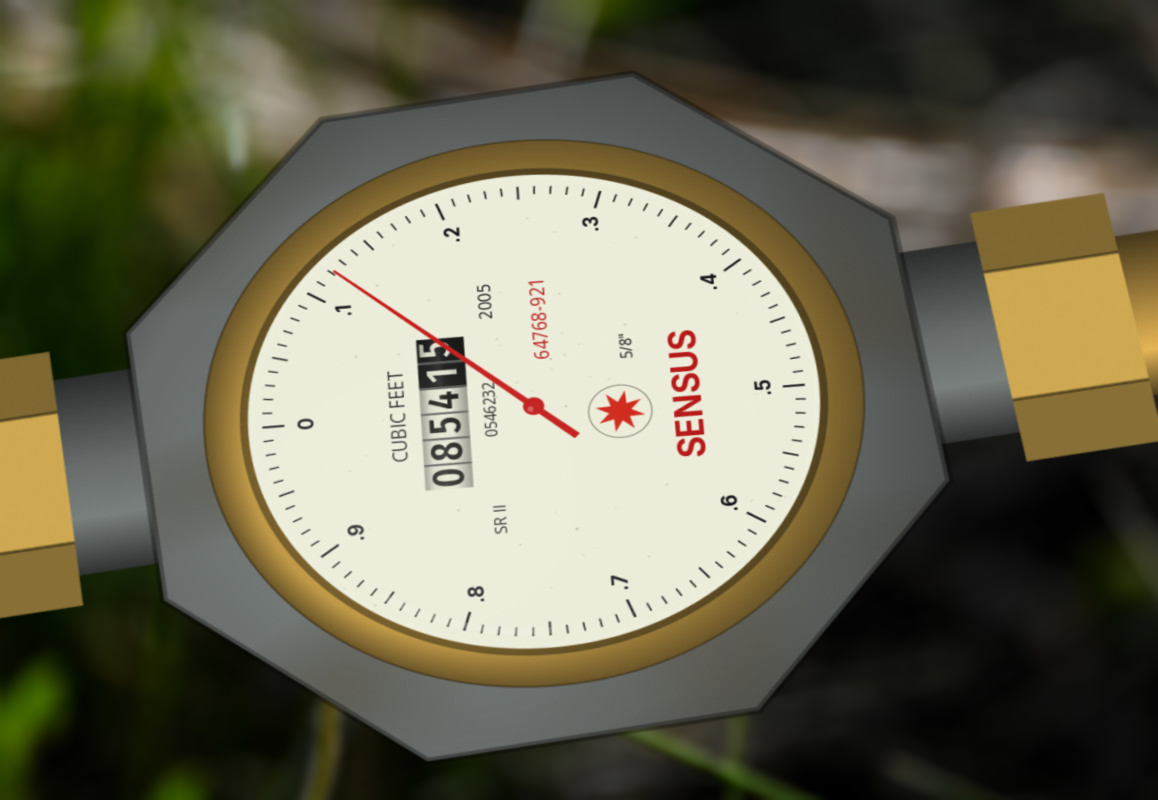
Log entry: 85415.12 ft³
